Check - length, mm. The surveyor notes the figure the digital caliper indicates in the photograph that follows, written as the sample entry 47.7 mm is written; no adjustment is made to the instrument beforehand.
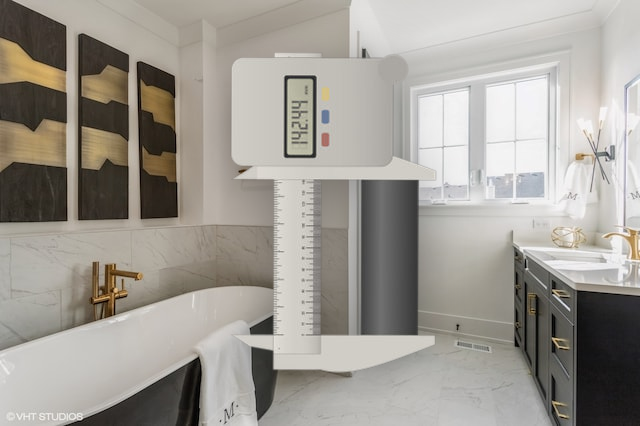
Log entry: 142.44 mm
